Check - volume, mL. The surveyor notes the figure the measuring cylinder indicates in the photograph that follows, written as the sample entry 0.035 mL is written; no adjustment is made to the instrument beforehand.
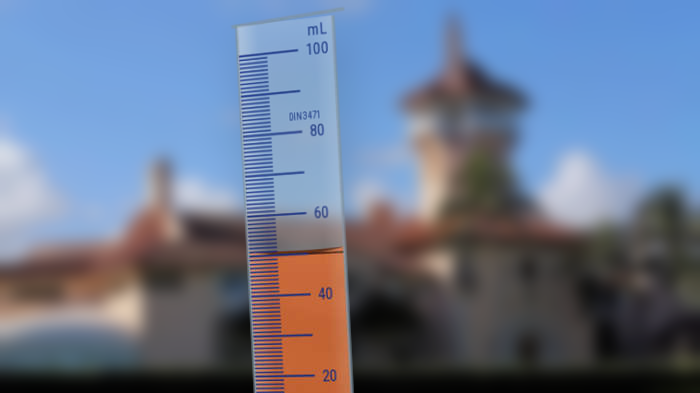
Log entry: 50 mL
